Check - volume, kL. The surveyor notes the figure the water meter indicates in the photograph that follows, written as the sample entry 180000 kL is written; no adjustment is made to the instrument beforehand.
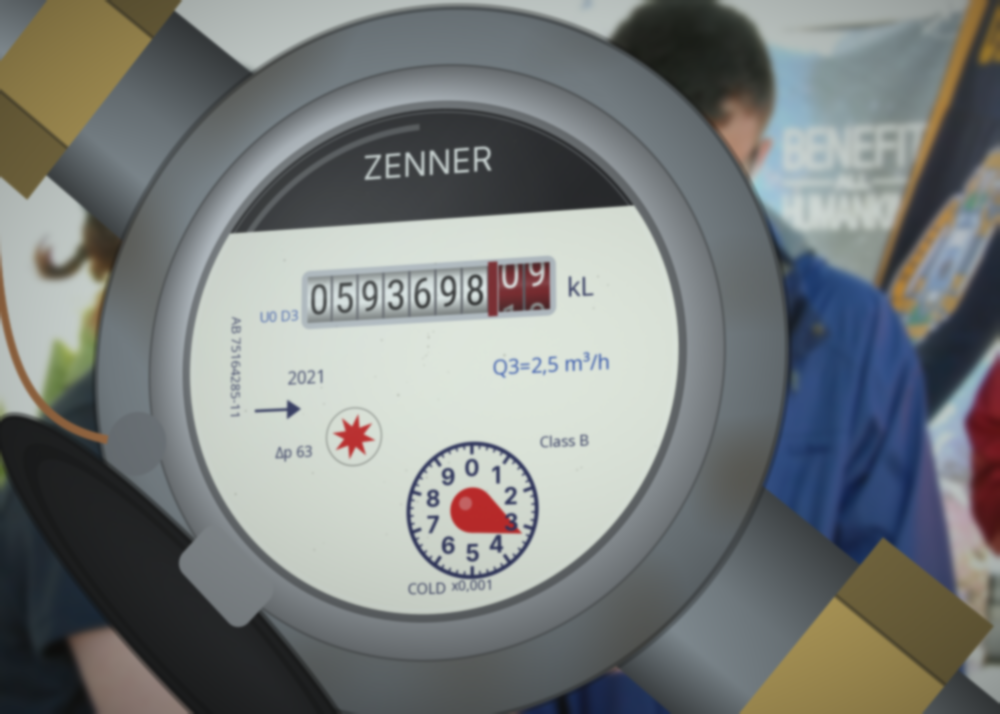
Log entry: 593698.093 kL
